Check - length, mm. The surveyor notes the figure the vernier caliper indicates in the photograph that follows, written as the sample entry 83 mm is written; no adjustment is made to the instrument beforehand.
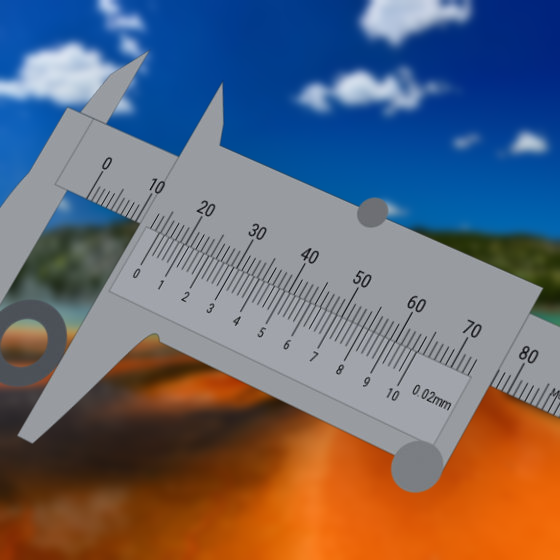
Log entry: 14.8 mm
